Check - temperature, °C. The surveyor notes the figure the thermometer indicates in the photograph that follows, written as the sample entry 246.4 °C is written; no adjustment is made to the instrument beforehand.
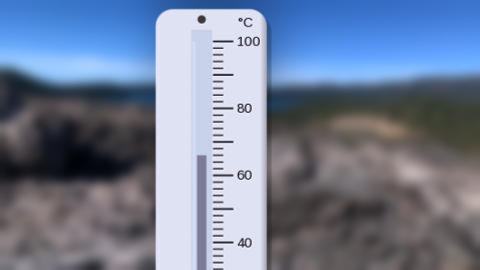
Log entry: 66 °C
